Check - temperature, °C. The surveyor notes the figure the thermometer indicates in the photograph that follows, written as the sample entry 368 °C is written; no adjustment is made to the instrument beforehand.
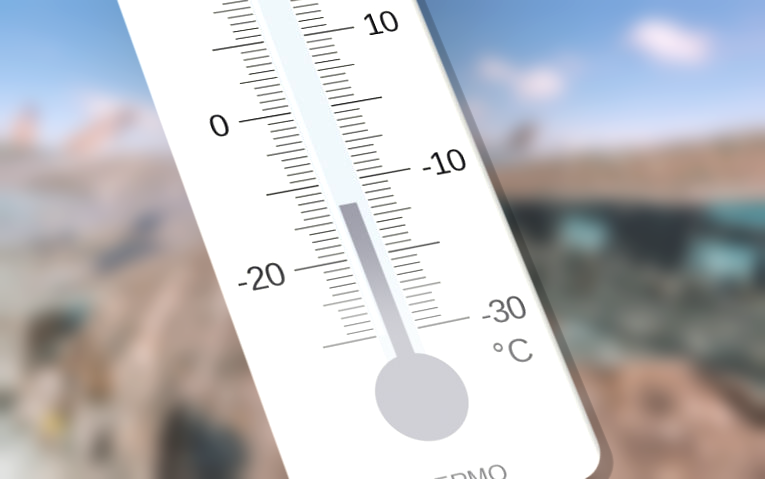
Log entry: -13 °C
